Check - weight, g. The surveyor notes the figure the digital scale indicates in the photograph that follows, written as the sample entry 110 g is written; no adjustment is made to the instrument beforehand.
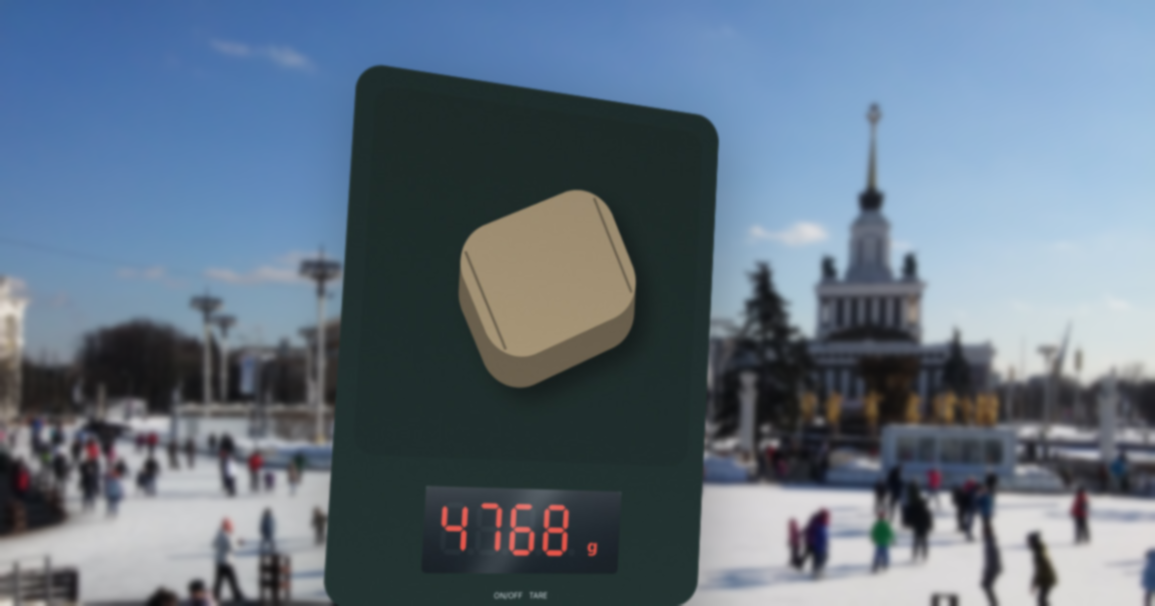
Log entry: 4768 g
